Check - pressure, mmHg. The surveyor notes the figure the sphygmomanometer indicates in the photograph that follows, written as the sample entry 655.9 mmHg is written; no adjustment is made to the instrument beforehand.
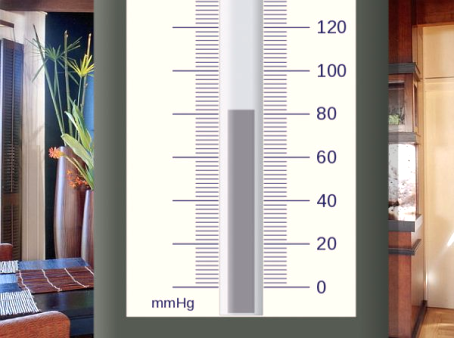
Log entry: 82 mmHg
